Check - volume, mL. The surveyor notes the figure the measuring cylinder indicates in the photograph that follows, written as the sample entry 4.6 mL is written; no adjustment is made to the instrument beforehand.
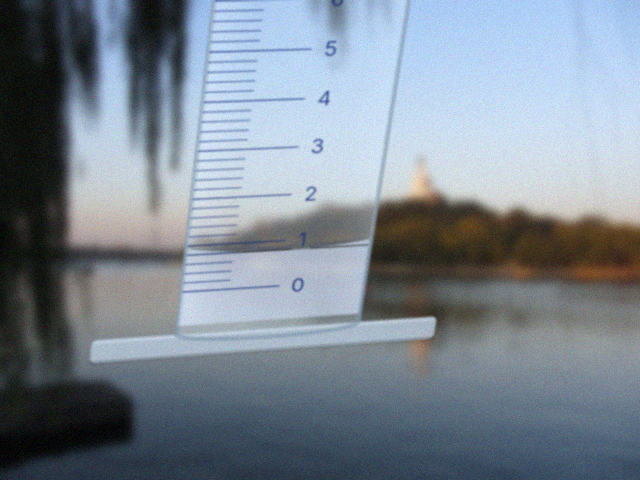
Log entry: 0.8 mL
